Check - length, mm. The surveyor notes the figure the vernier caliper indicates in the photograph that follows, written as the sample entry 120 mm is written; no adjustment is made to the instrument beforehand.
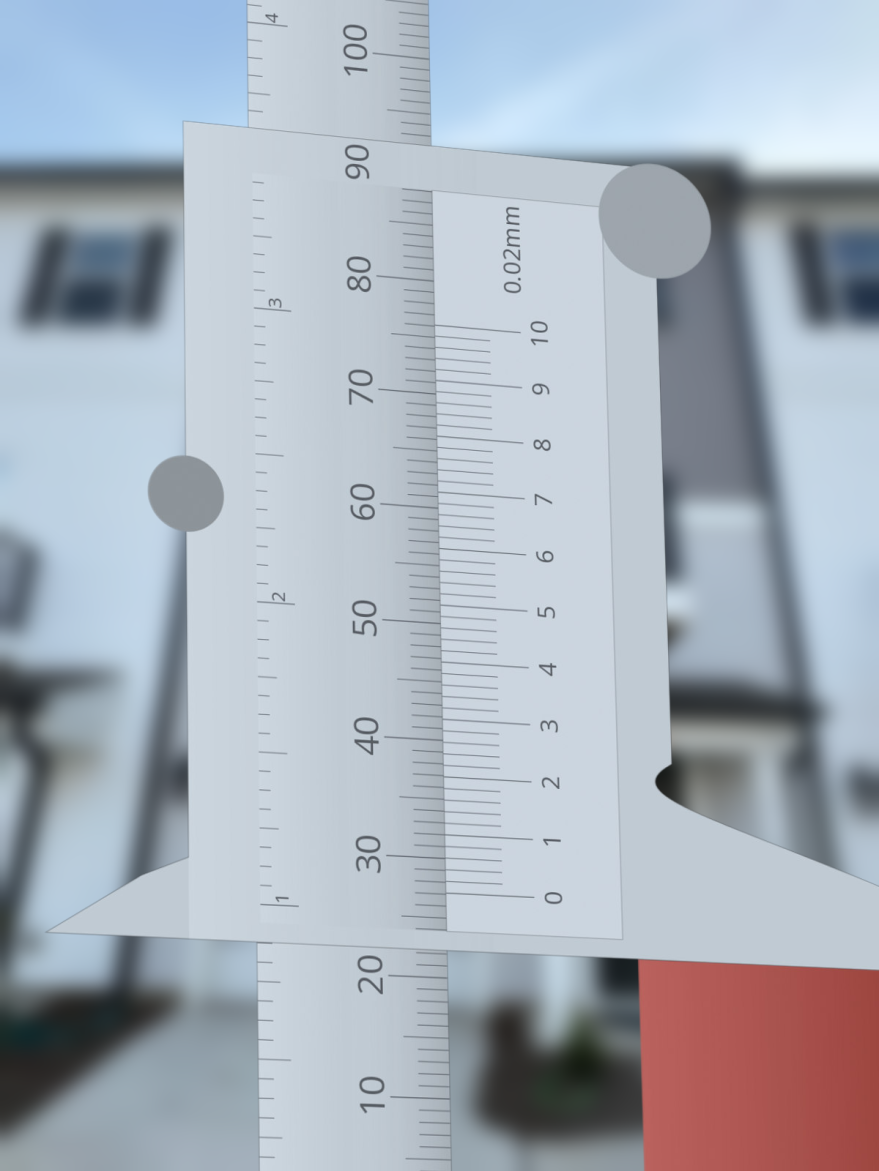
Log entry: 27.1 mm
